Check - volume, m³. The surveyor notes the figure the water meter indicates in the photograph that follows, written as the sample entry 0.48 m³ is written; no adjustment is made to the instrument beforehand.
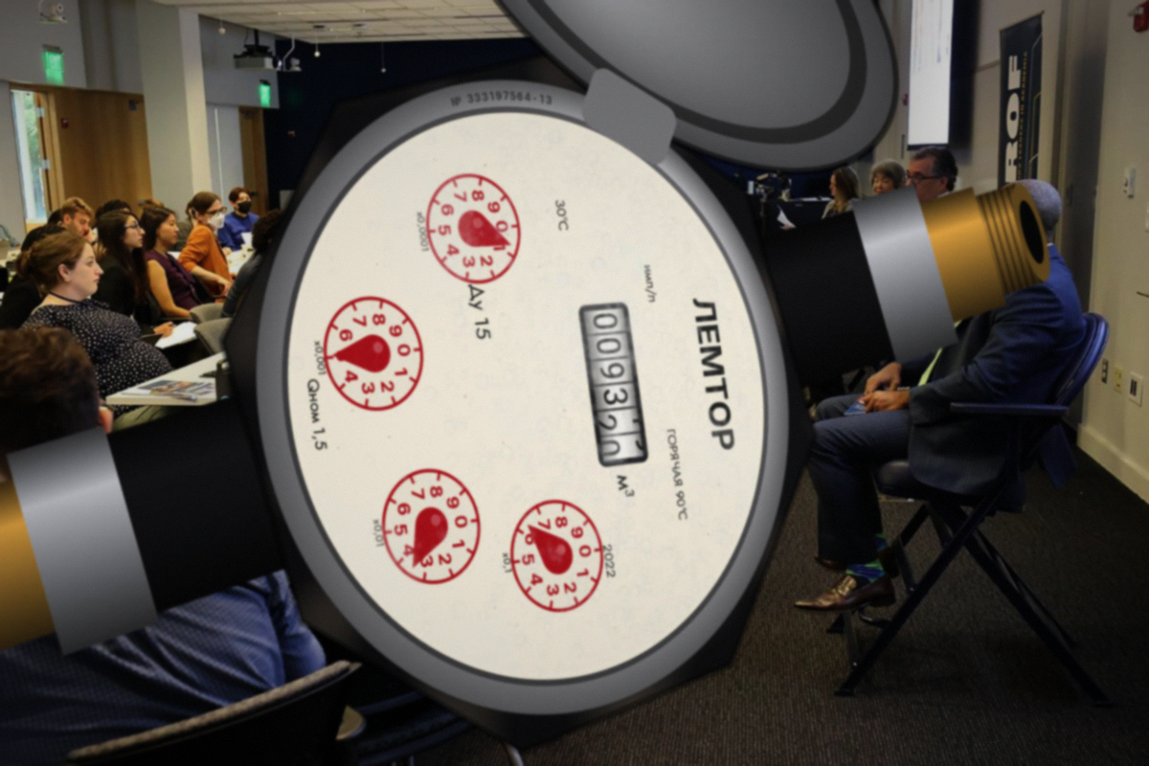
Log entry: 9319.6350 m³
